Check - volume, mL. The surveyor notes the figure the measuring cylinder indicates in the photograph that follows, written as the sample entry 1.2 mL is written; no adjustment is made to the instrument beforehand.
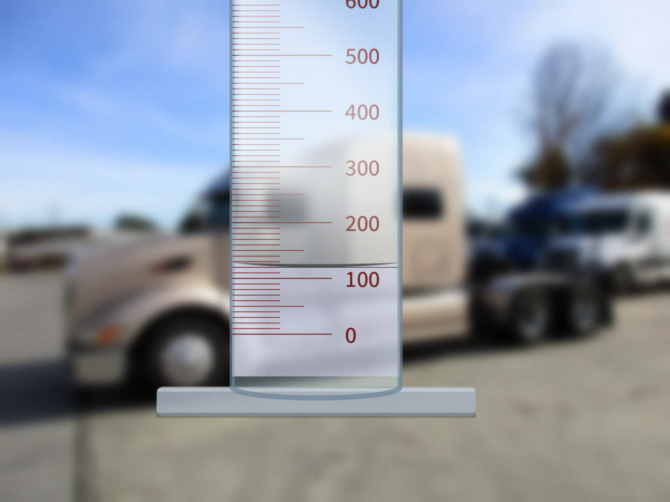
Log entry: 120 mL
